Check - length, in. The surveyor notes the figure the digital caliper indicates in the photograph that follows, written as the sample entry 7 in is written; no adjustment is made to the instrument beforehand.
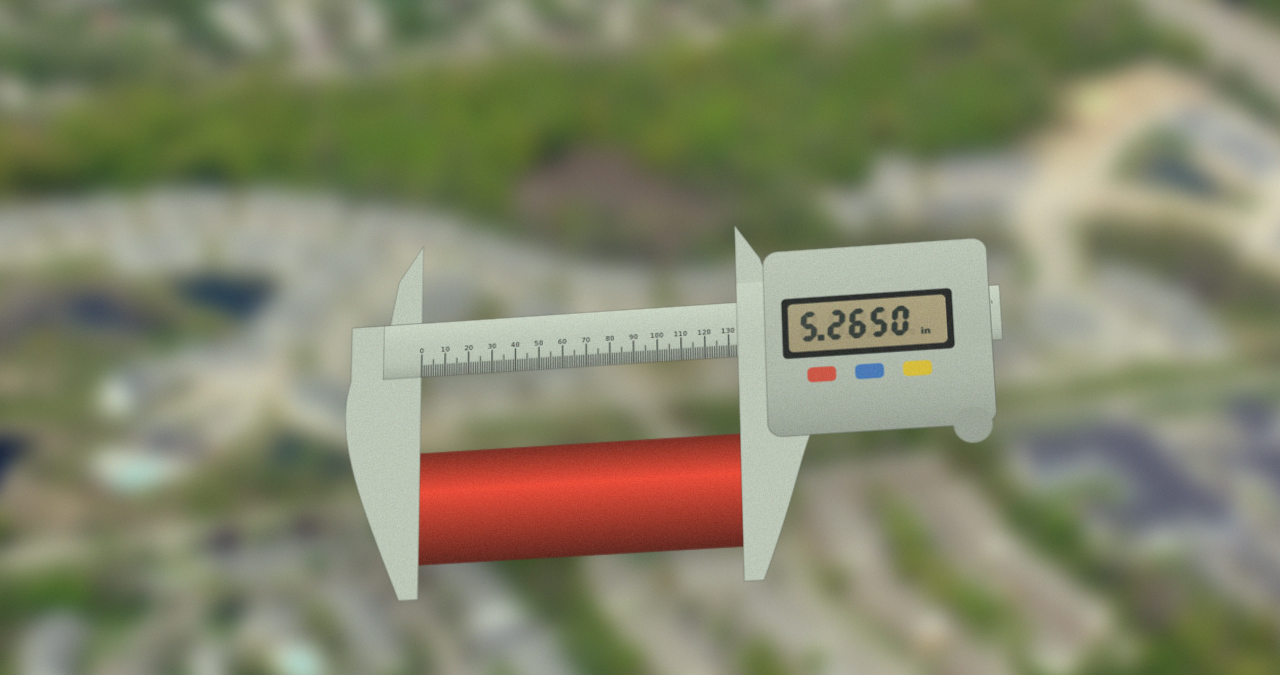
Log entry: 5.2650 in
